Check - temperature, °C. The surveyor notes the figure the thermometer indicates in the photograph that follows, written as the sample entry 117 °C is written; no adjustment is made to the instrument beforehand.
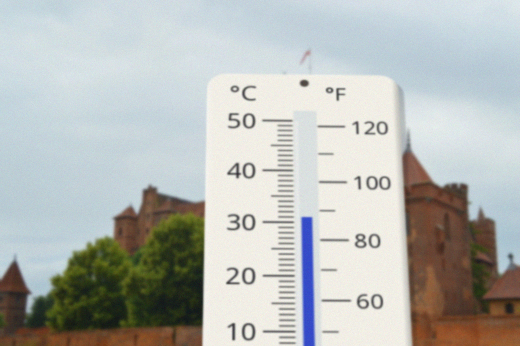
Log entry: 31 °C
